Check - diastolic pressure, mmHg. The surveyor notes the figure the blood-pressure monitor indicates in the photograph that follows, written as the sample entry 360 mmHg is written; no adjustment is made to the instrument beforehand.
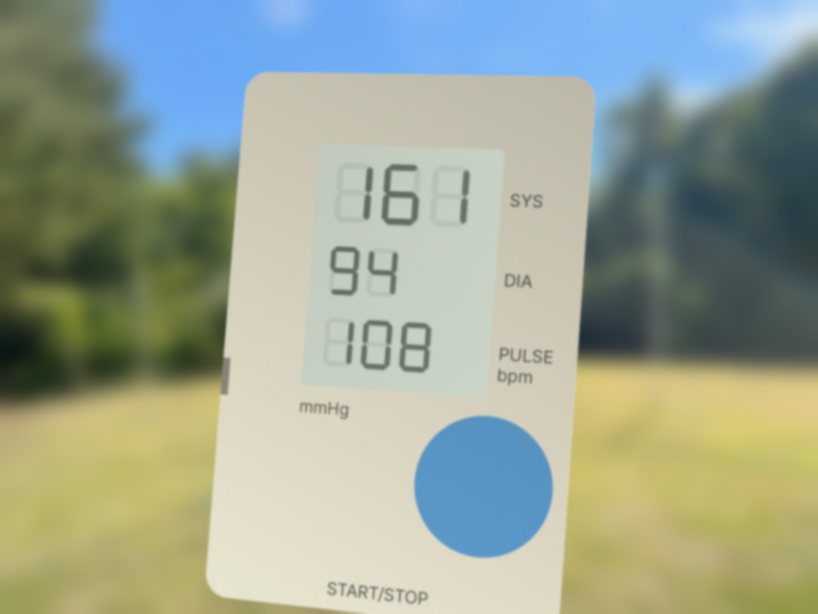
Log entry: 94 mmHg
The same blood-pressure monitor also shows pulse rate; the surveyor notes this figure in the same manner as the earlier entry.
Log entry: 108 bpm
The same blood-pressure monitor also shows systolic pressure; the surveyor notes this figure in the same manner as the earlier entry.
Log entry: 161 mmHg
